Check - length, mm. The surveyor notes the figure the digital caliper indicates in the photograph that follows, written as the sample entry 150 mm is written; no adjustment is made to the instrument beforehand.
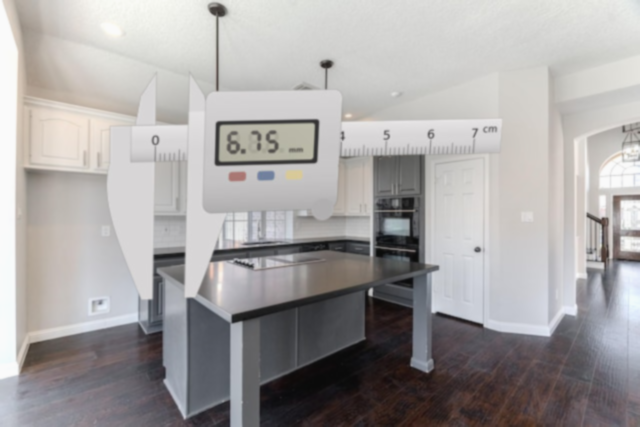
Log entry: 6.75 mm
